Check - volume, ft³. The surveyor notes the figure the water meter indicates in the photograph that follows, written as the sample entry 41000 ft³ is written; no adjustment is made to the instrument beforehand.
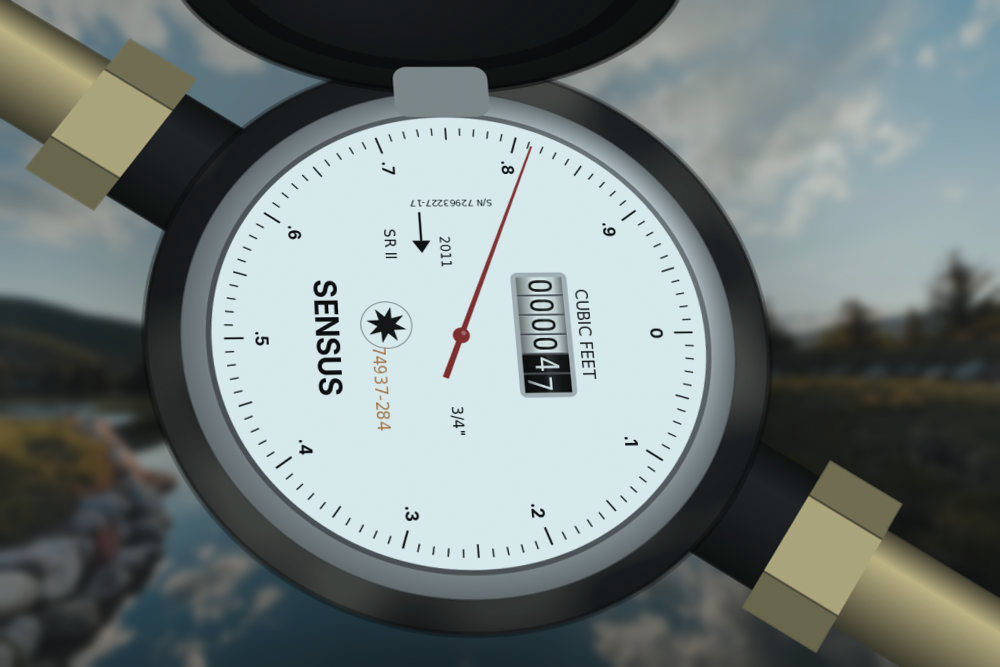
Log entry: 46.81 ft³
